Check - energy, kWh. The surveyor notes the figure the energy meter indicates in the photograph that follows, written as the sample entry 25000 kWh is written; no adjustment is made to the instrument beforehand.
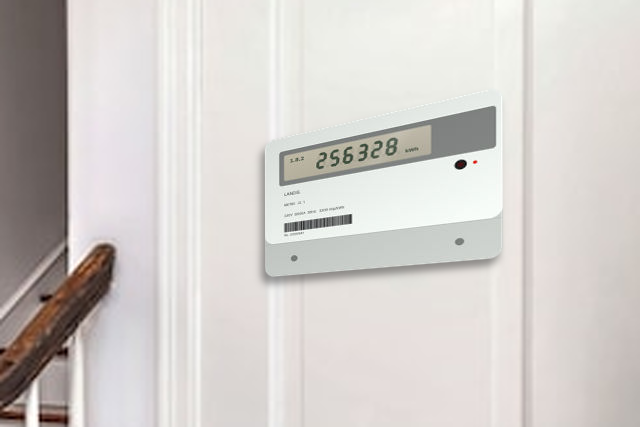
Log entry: 256328 kWh
